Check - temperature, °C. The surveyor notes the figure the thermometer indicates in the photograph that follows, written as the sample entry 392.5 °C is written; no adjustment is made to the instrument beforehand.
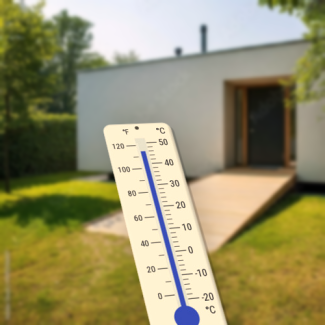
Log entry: 46 °C
